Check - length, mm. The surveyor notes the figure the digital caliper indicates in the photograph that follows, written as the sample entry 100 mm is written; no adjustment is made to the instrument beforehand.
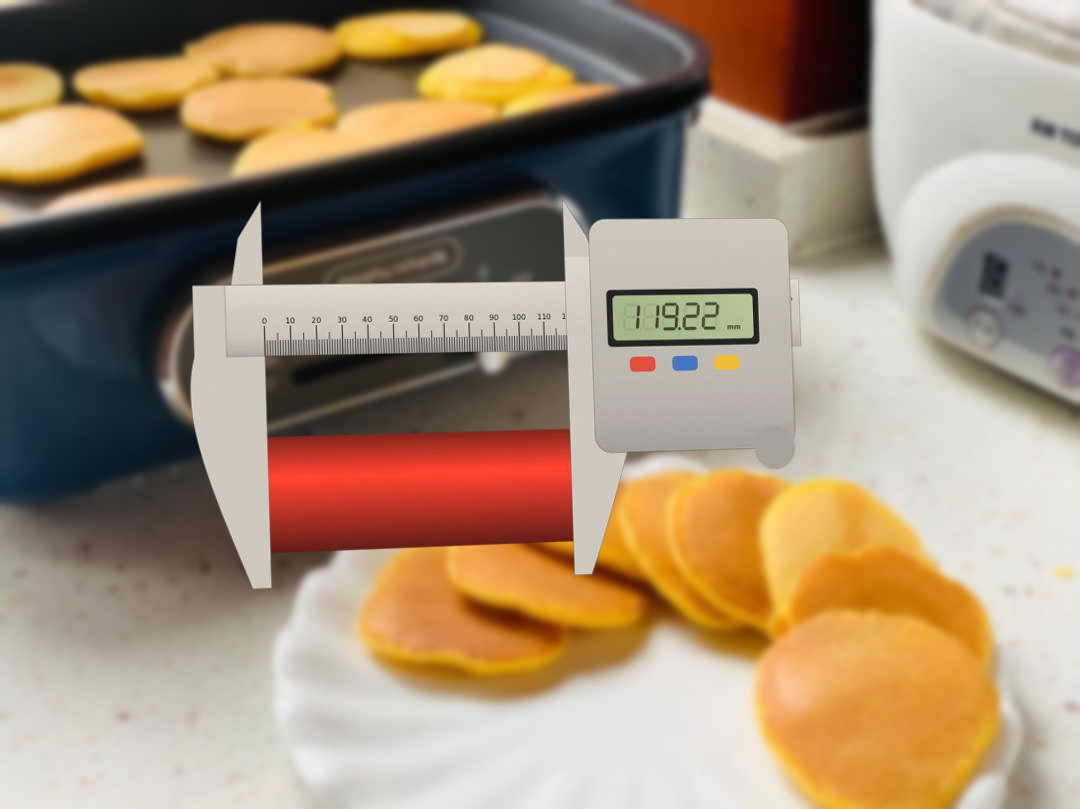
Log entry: 119.22 mm
